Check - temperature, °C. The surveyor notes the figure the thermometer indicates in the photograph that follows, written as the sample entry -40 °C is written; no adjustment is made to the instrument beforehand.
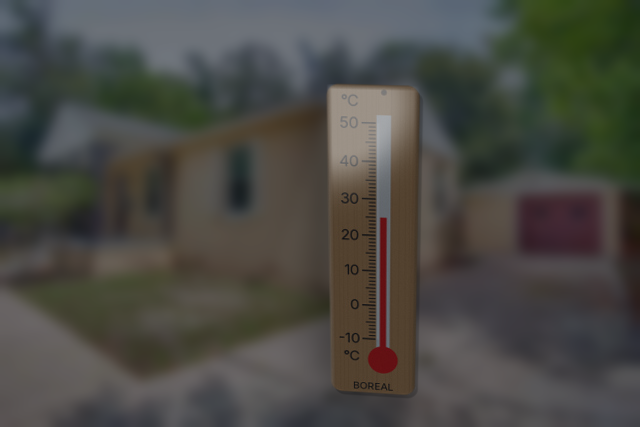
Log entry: 25 °C
